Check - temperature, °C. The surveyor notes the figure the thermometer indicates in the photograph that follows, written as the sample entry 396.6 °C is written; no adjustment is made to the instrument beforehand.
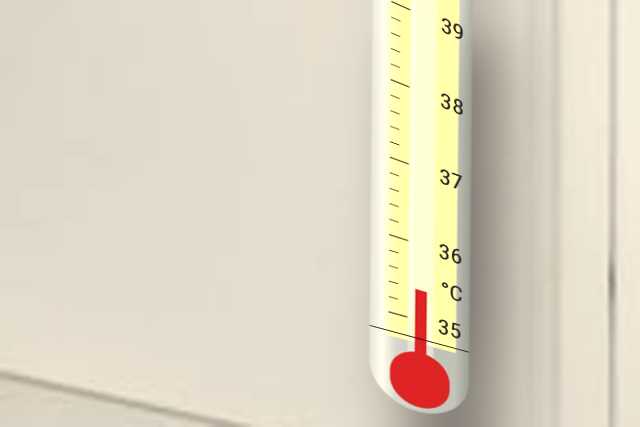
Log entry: 35.4 °C
